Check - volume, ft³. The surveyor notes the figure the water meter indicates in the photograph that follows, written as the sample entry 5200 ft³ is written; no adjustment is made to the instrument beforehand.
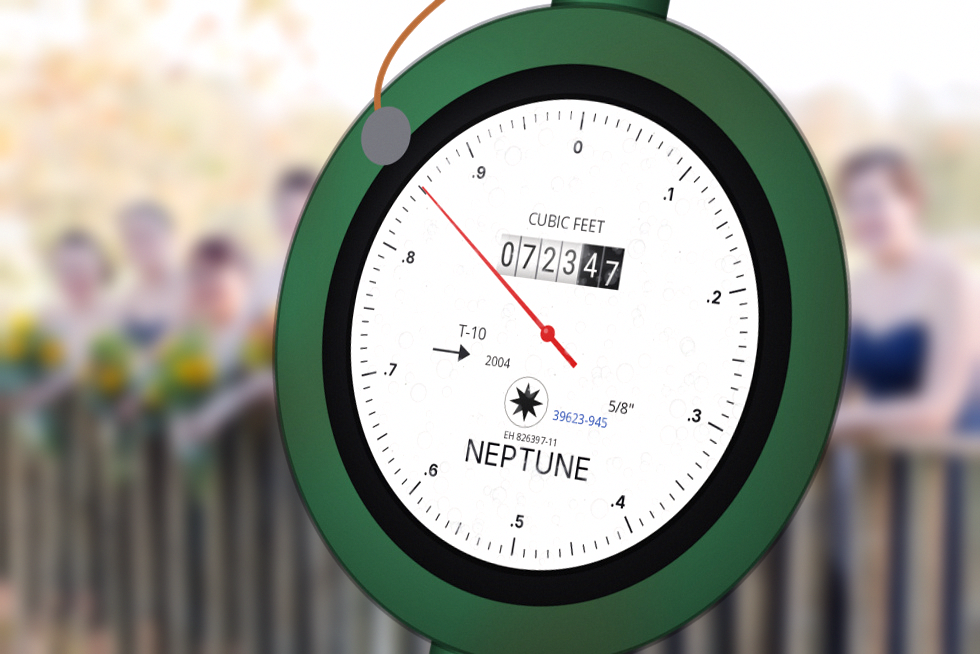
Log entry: 72346.85 ft³
